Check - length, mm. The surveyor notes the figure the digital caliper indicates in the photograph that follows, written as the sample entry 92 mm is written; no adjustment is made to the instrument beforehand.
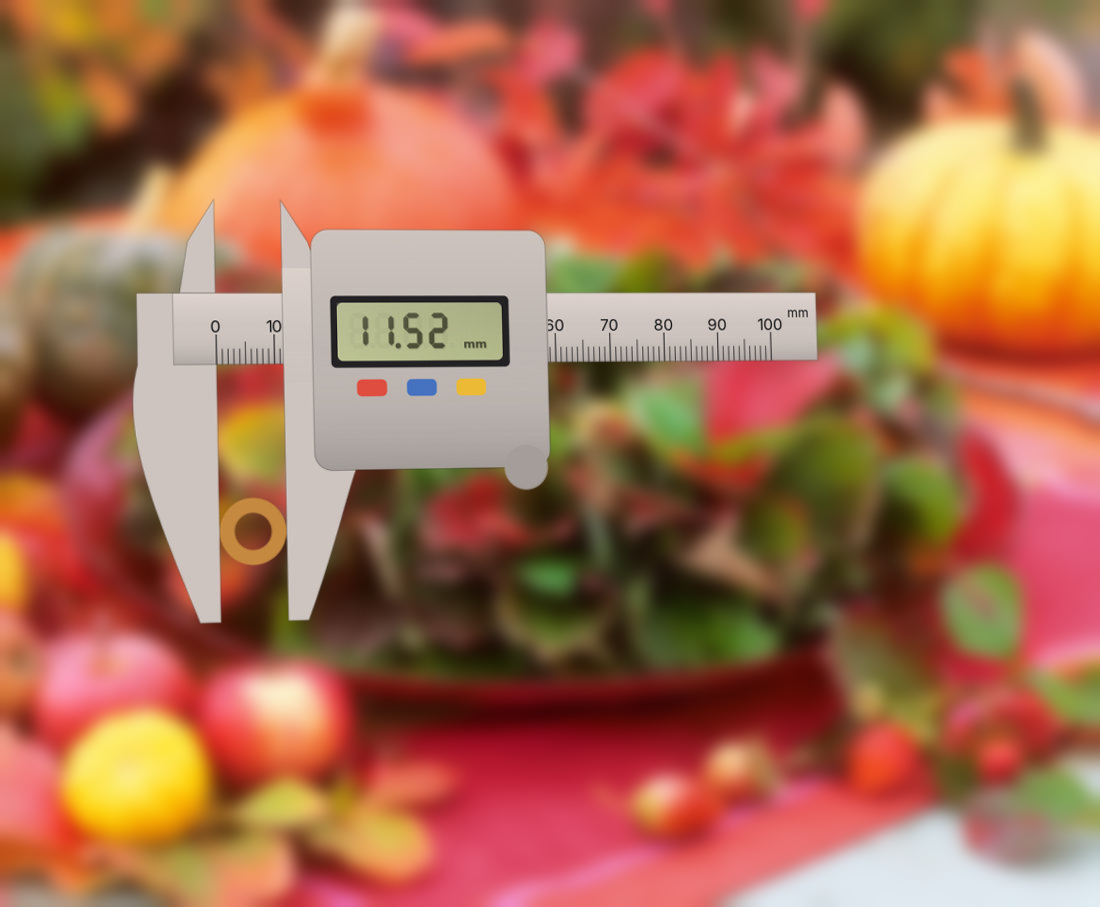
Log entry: 11.52 mm
